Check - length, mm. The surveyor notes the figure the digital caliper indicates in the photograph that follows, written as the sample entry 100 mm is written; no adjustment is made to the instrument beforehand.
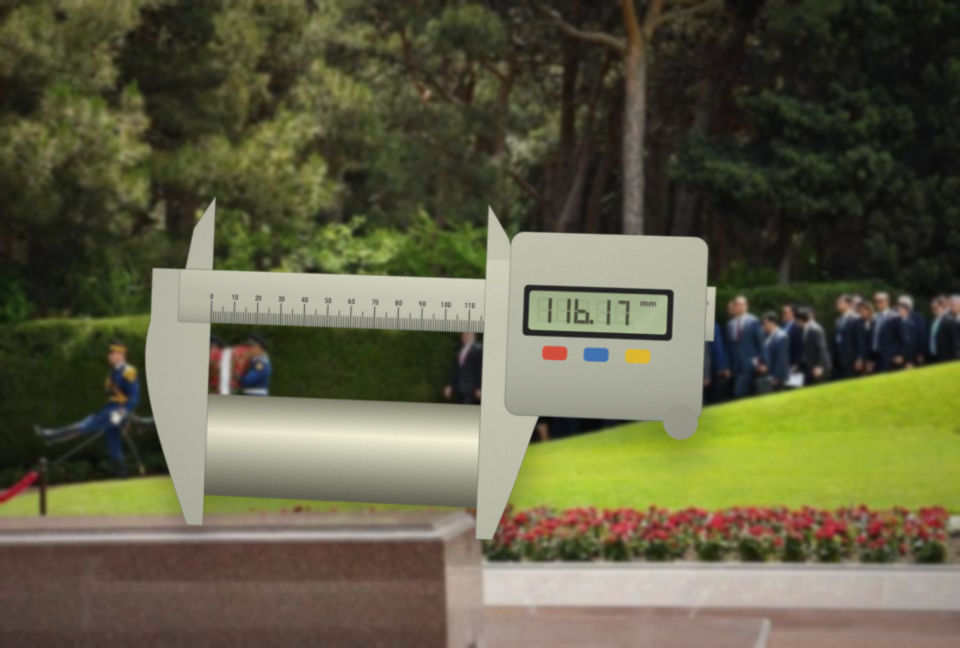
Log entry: 116.17 mm
